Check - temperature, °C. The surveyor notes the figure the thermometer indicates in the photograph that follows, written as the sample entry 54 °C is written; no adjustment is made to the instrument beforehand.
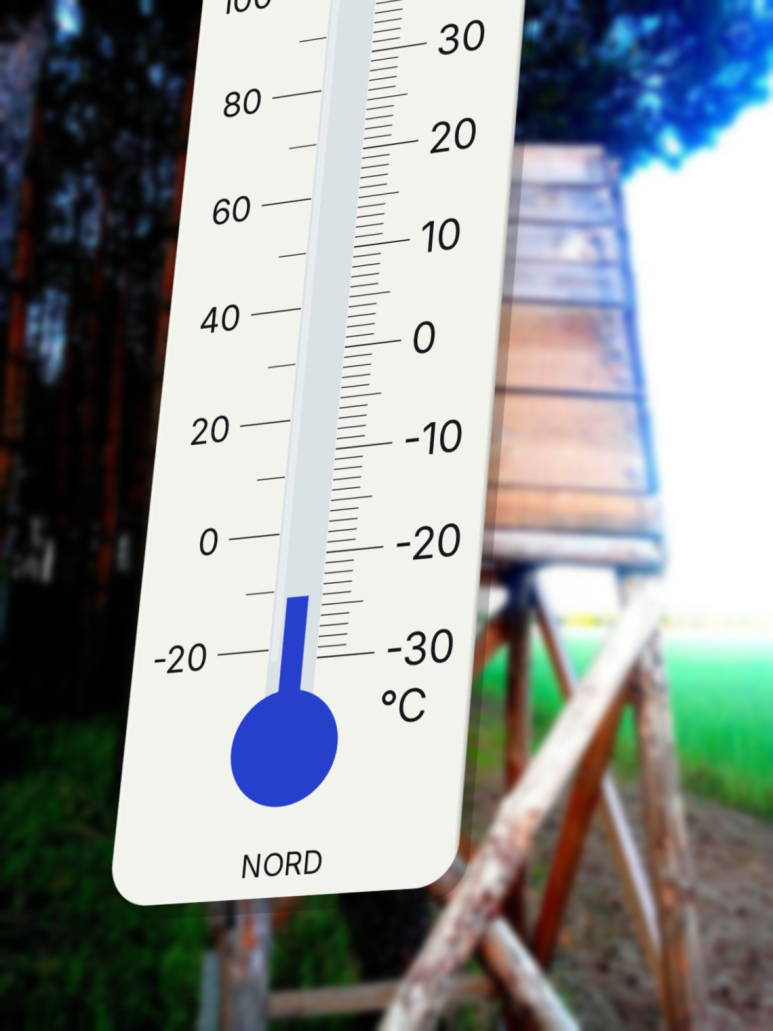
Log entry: -24 °C
